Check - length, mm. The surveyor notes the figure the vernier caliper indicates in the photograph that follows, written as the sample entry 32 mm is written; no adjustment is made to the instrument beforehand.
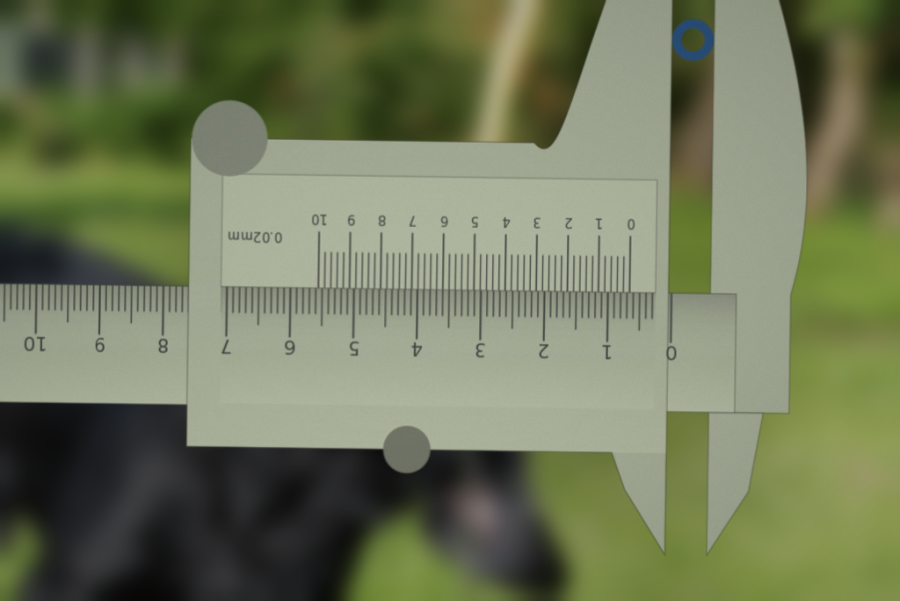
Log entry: 6.6 mm
